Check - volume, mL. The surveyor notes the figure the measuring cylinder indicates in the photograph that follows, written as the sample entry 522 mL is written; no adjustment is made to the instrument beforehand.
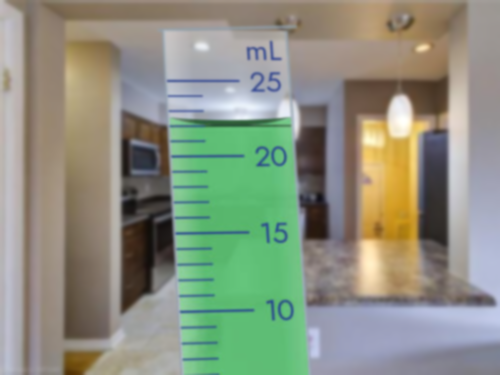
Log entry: 22 mL
